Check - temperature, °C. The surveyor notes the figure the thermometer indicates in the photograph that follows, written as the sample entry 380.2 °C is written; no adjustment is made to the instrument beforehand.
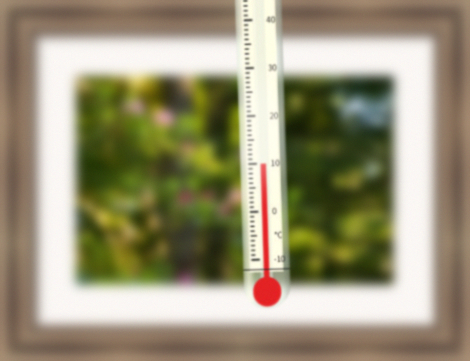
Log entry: 10 °C
